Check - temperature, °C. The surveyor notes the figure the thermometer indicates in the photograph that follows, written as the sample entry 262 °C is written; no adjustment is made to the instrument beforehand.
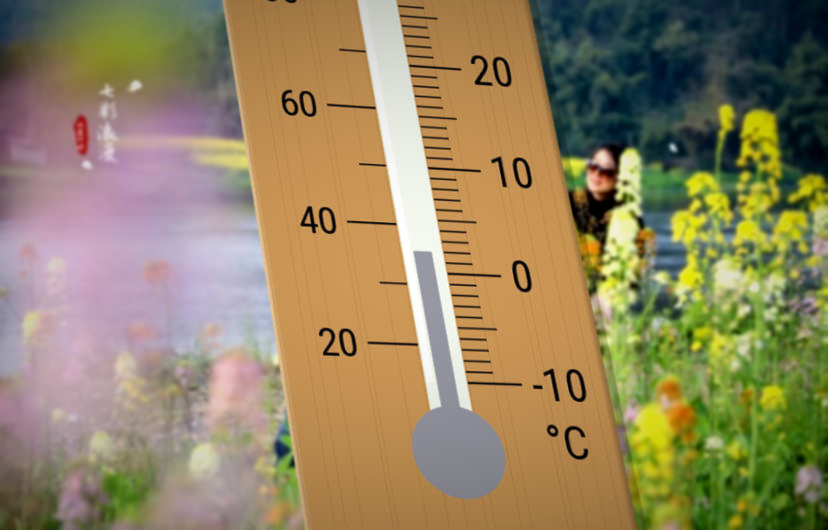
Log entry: 2 °C
